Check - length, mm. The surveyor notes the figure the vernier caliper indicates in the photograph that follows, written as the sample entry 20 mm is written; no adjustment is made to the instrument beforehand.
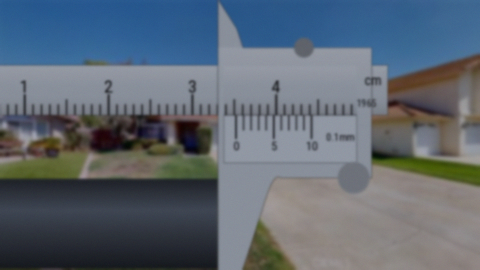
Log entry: 35.2 mm
